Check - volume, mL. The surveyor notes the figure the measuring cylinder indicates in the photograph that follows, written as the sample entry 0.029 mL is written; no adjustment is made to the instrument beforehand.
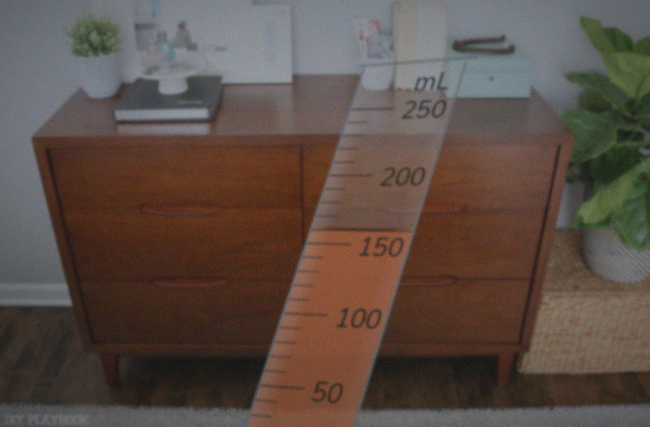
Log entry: 160 mL
